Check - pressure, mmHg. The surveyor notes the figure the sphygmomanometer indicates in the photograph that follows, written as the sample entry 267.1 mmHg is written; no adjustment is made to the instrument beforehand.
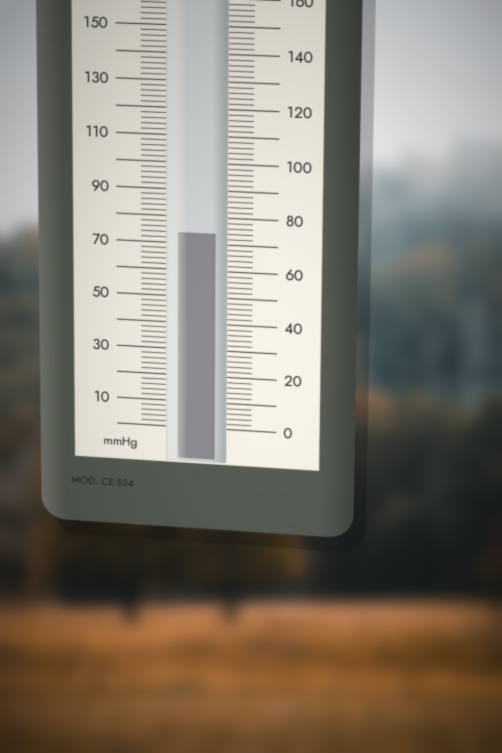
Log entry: 74 mmHg
